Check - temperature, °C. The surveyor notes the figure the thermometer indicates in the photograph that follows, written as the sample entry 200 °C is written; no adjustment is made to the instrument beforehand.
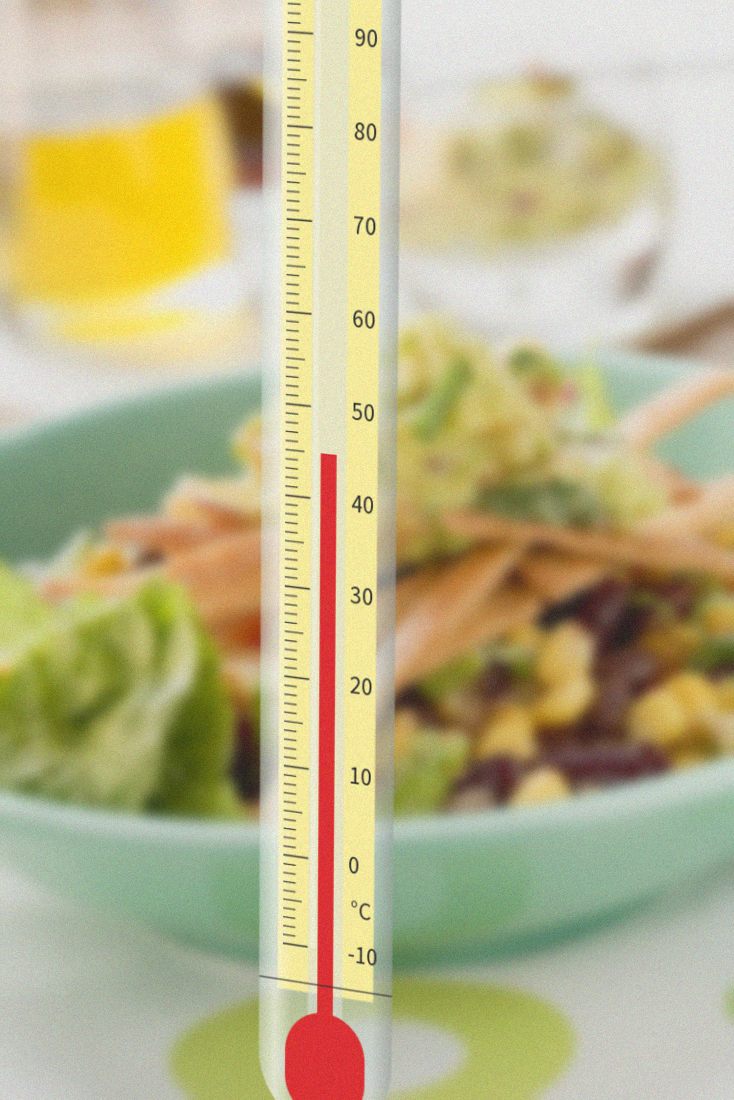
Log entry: 45 °C
